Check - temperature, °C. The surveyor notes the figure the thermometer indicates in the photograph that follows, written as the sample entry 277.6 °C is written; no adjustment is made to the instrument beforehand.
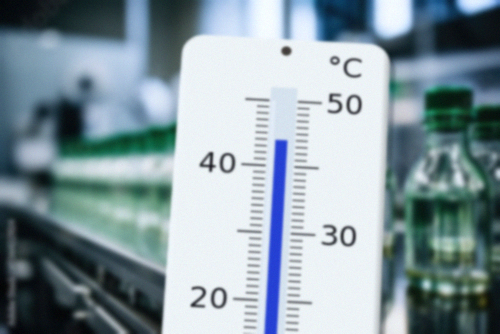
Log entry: 44 °C
